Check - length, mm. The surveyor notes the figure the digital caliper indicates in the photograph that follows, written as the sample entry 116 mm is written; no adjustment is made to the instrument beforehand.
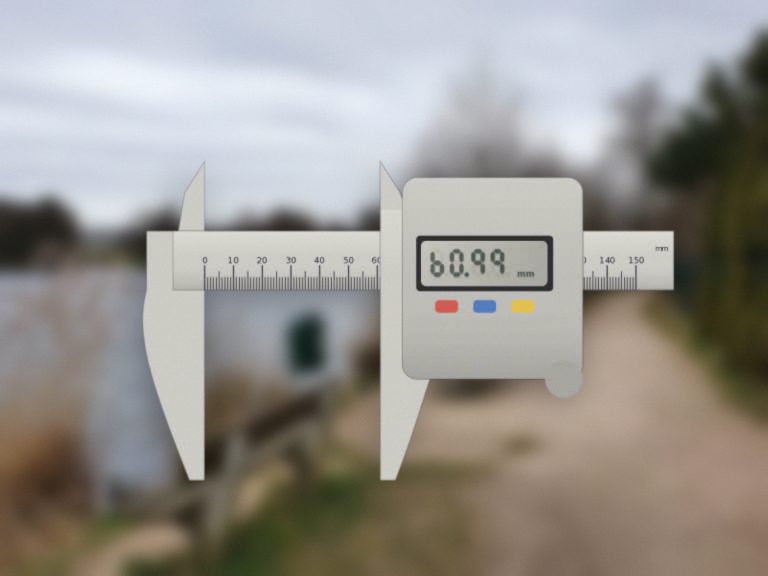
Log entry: 60.99 mm
